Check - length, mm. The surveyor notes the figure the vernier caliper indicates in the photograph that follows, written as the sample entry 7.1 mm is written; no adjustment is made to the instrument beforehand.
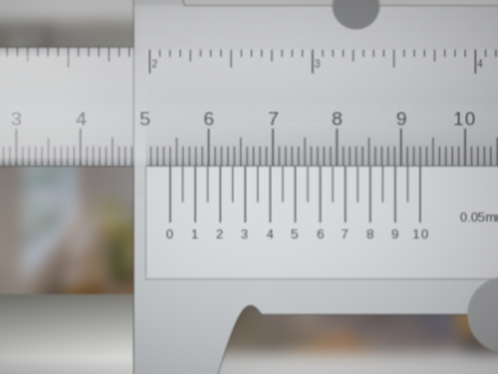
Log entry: 54.0 mm
